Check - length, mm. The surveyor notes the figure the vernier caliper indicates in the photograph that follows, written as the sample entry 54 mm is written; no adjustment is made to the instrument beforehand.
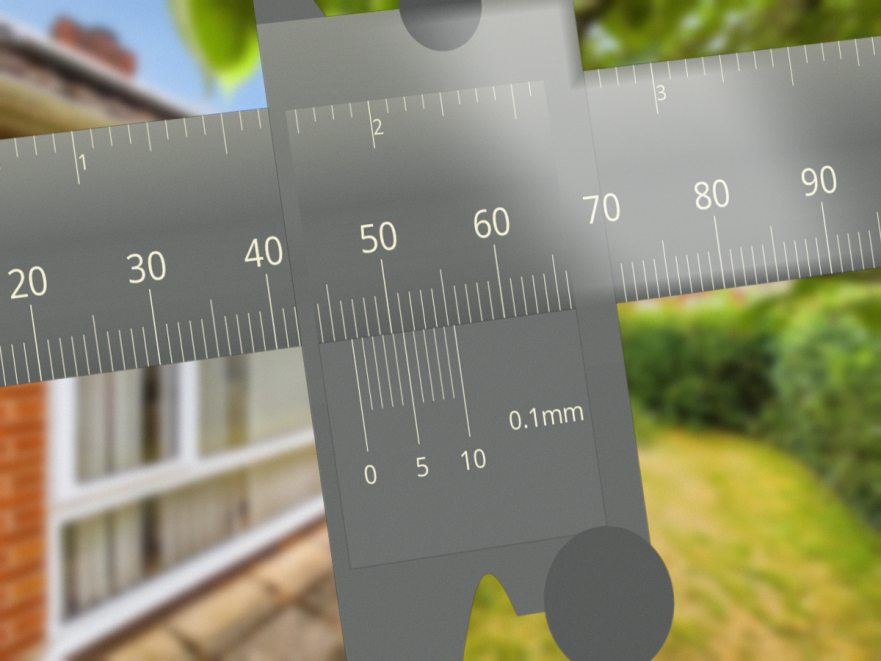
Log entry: 46.5 mm
